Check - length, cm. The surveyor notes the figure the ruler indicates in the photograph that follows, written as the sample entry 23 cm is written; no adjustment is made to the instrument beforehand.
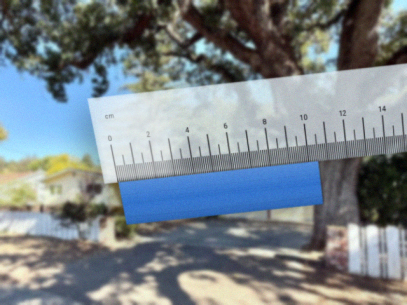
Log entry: 10.5 cm
